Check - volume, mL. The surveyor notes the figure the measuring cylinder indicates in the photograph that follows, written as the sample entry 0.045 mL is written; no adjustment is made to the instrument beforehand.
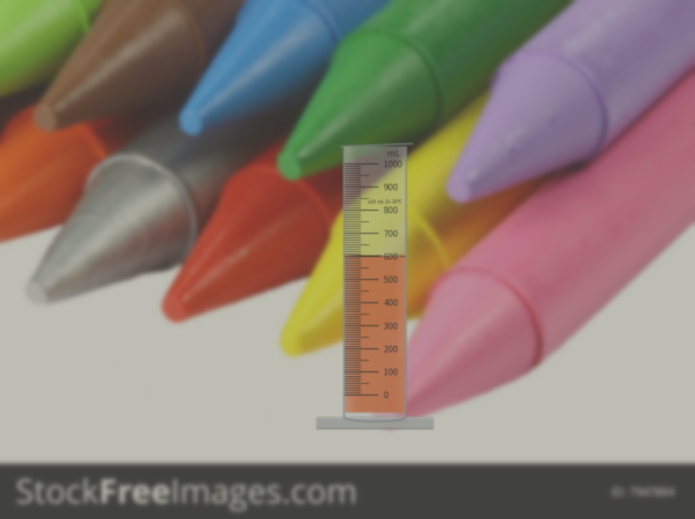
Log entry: 600 mL
